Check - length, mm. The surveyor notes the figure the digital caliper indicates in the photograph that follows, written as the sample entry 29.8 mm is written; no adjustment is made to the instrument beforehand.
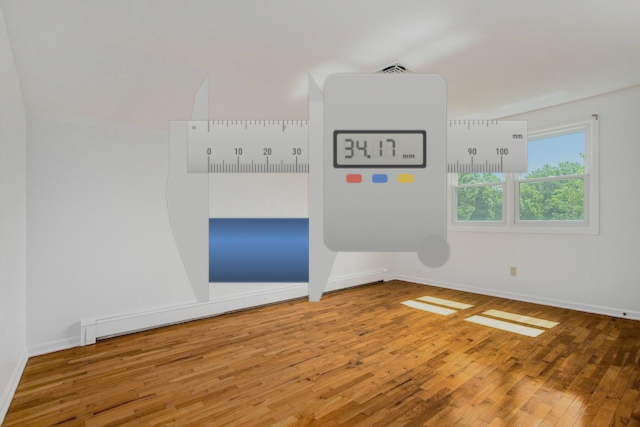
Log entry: 34.17 mm
